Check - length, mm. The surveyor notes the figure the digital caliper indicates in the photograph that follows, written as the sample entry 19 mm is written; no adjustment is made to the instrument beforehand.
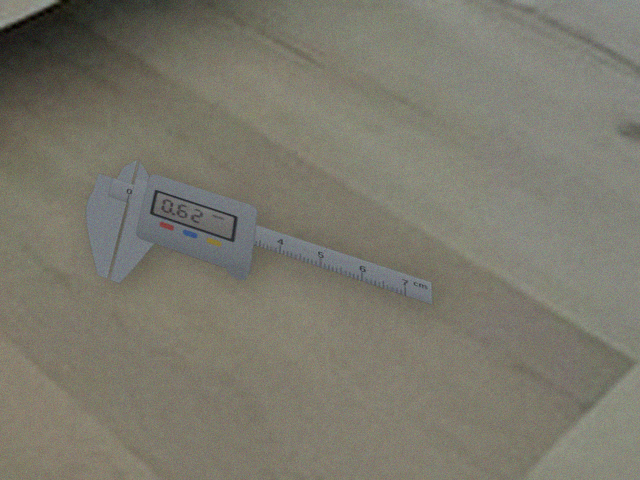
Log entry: 0.62 mm
